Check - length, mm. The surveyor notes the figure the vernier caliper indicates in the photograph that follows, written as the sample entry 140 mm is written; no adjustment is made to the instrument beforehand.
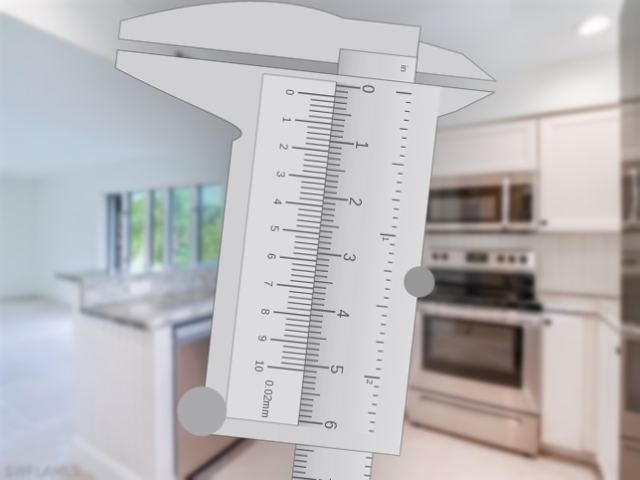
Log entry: 2.0 mm
